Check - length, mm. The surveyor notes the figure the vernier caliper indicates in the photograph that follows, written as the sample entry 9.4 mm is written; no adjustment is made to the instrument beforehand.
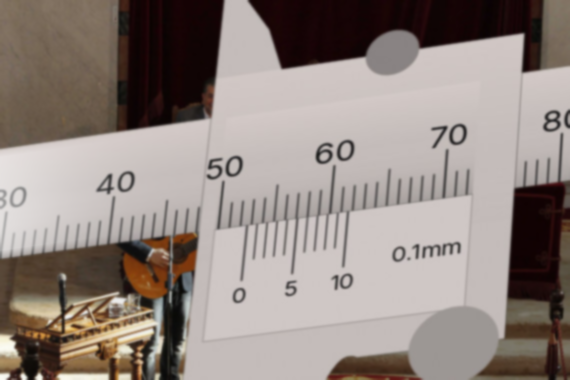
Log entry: 52.6 mm
